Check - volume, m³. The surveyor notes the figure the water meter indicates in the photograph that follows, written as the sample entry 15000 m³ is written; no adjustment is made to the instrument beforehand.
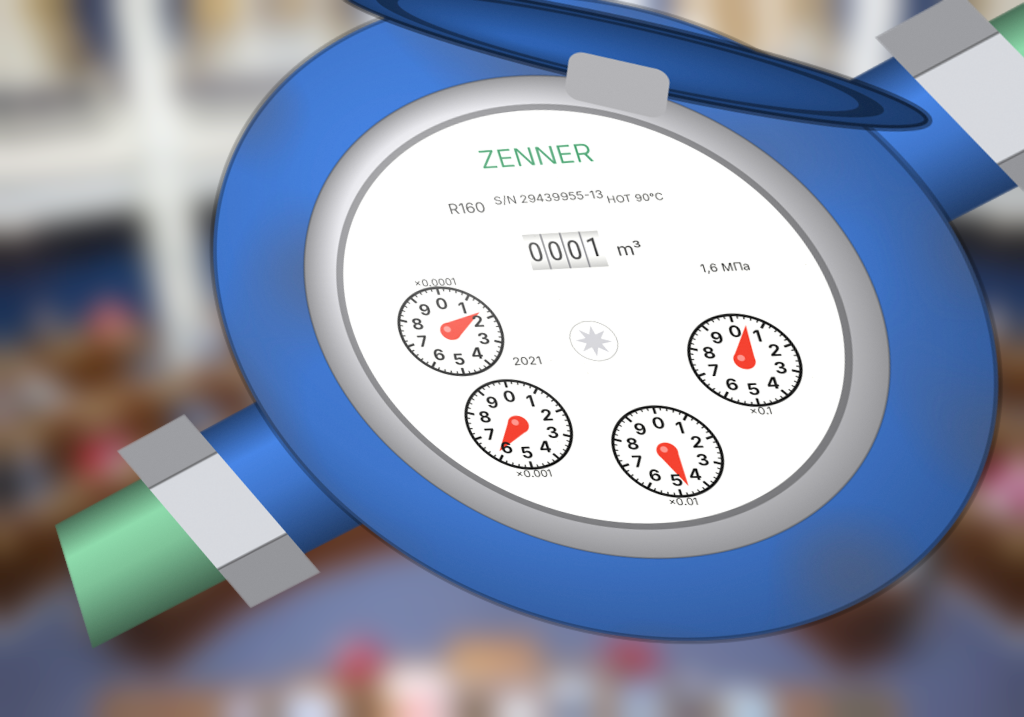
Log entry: 1.0461 m³
